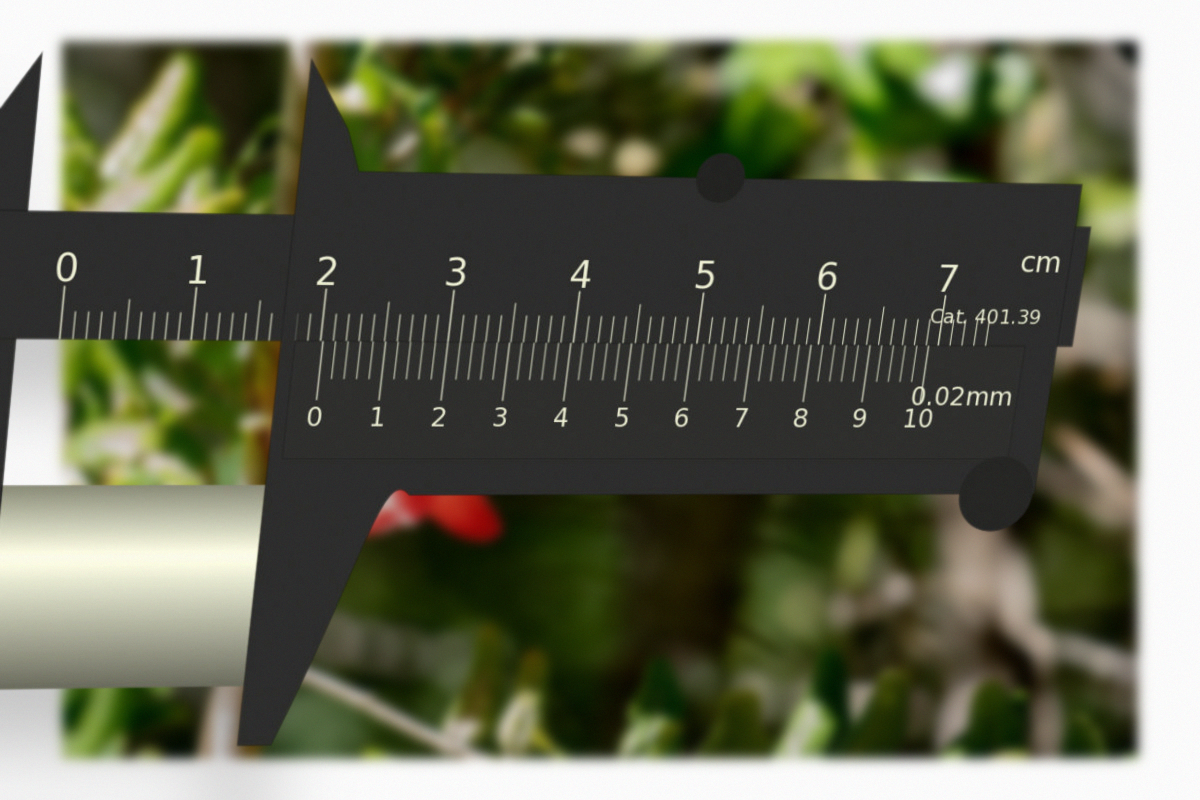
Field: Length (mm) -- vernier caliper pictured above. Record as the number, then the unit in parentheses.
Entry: 20.2 (mm)
